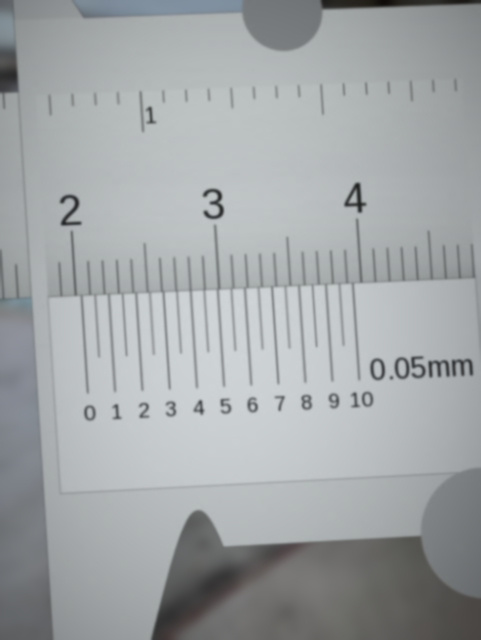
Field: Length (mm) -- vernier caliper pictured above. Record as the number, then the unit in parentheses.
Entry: 20.4 (mm)
